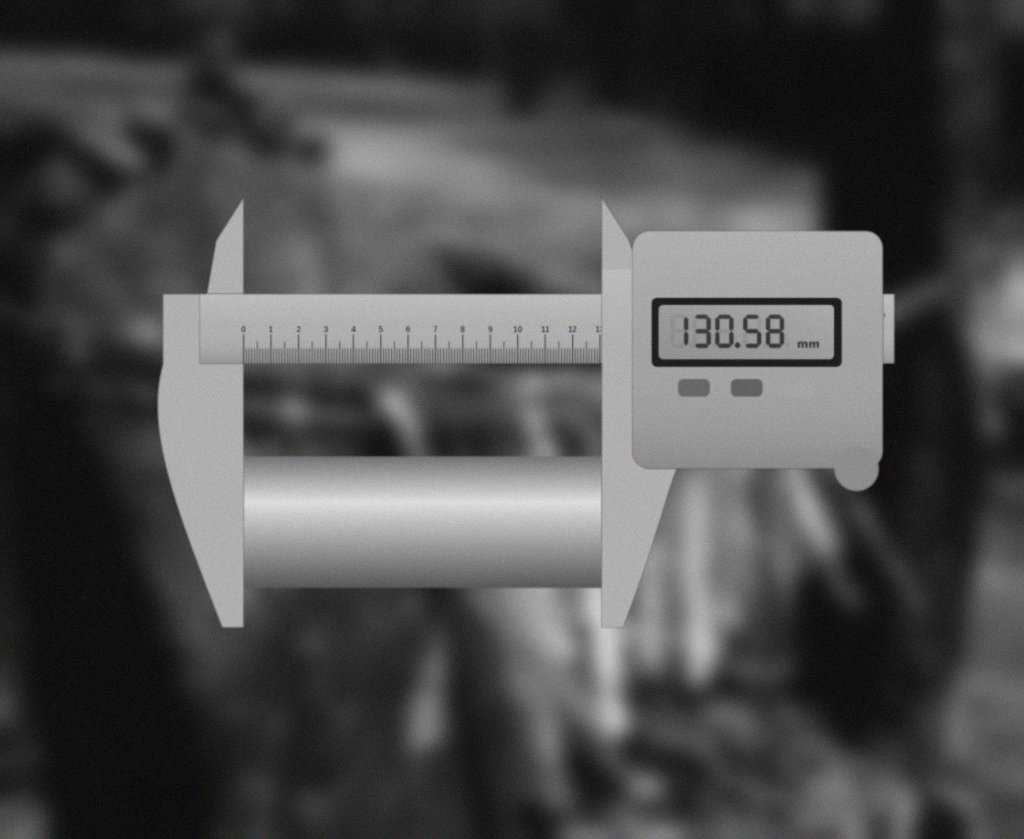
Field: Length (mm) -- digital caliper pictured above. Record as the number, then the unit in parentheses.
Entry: 130.58 (mm)
